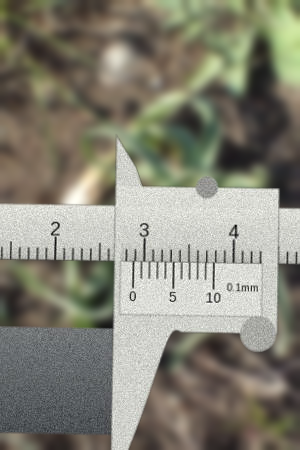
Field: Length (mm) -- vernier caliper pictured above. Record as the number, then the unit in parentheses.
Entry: 28.8 (mm)
